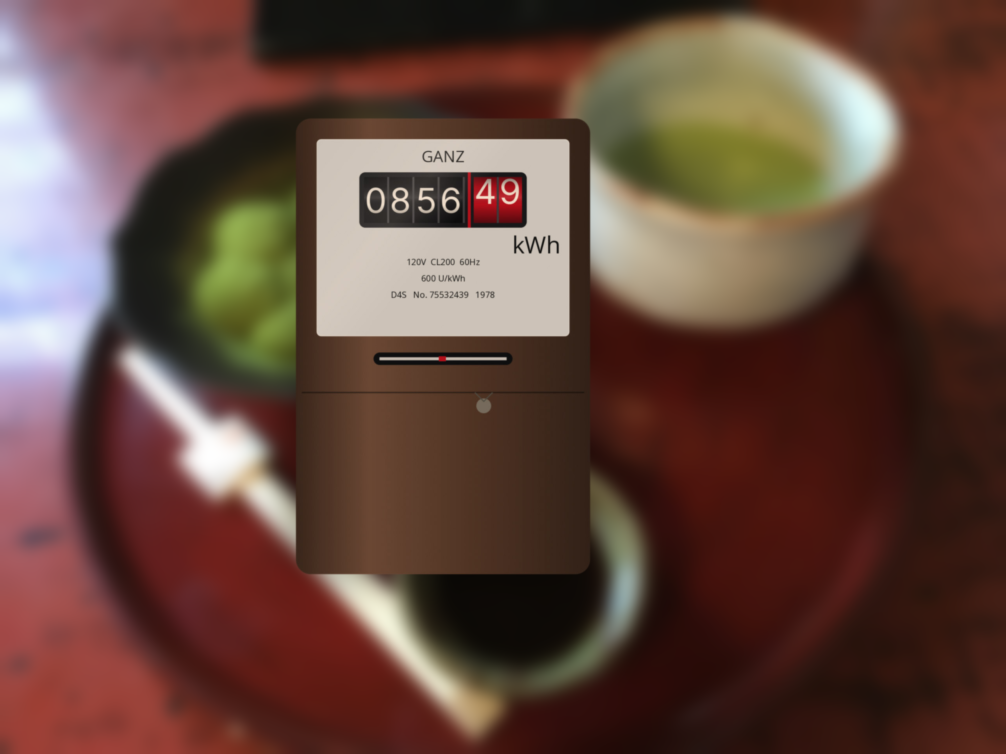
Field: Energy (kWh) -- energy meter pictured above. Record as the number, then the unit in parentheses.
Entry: 856.49 (kWh)
